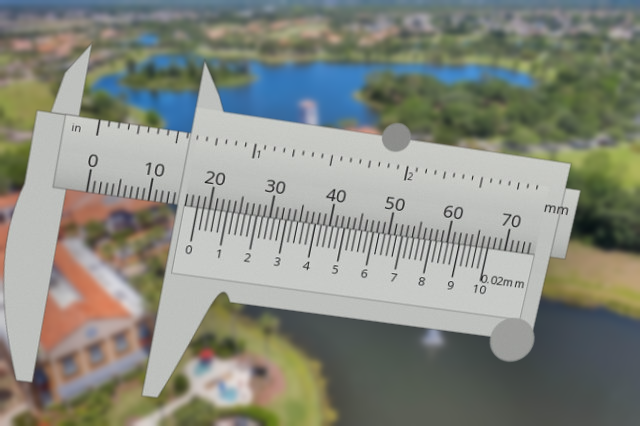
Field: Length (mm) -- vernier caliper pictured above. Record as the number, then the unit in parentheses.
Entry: 18.0 (mm)
